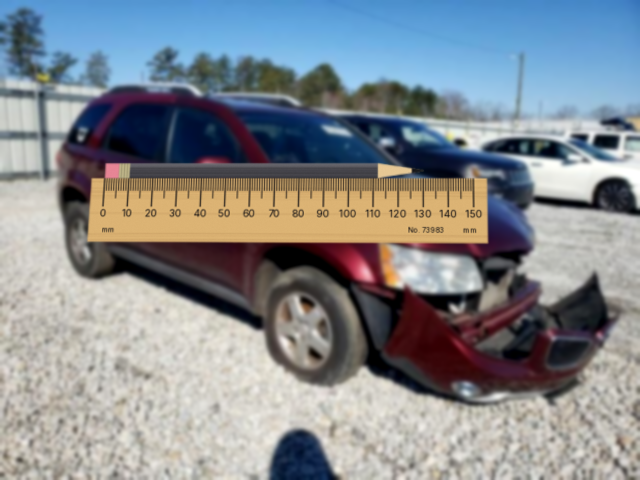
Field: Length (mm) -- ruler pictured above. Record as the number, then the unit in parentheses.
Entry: 130 (mm)
